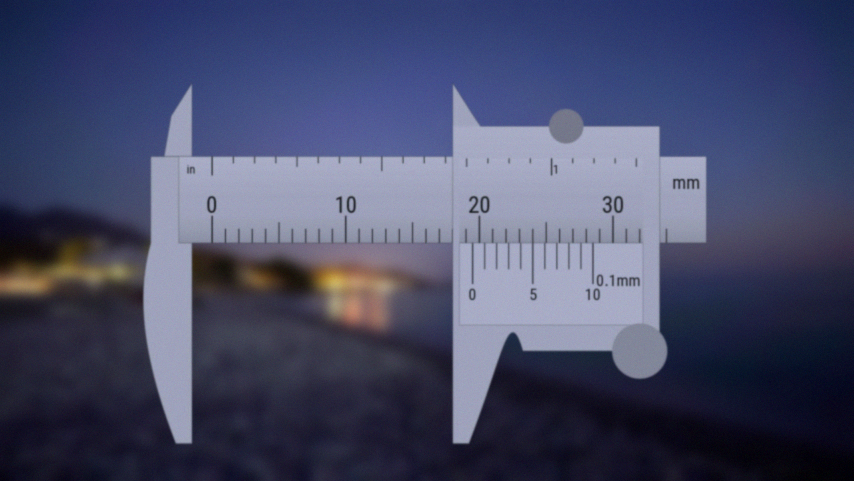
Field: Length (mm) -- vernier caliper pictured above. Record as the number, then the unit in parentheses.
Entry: 19.5 (mm)
